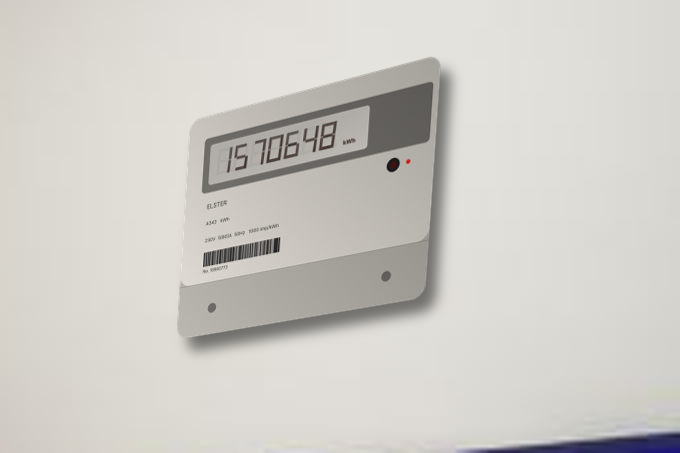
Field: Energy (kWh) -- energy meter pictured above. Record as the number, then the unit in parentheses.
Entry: 1570648 (kWh)
